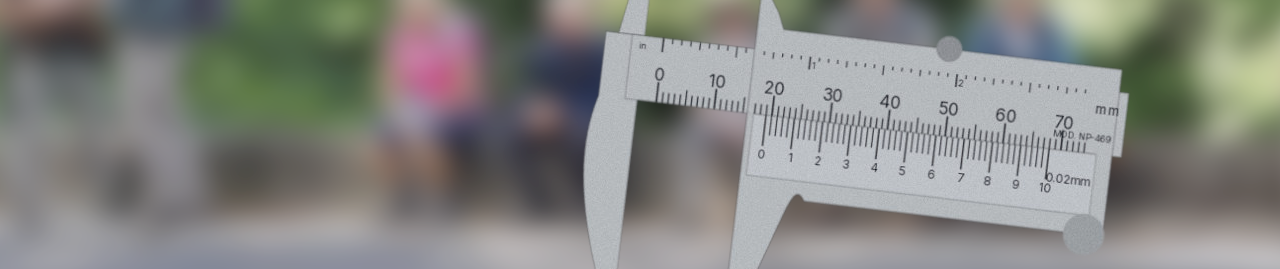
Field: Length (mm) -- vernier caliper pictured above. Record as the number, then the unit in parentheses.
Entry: 19.0 (mm)
